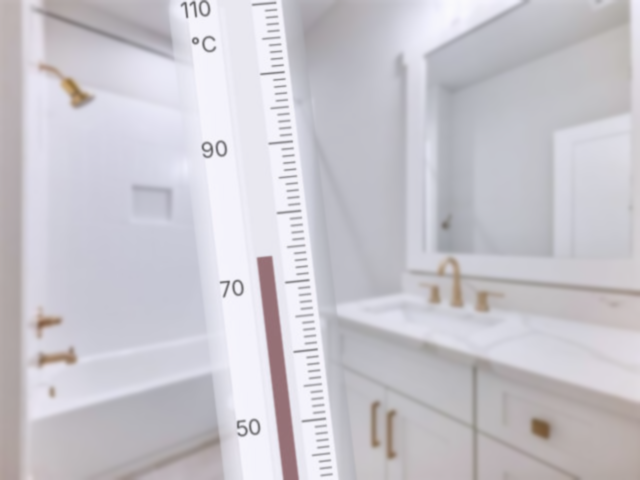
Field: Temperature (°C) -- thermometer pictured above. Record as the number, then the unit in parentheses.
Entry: 74 (°C)
